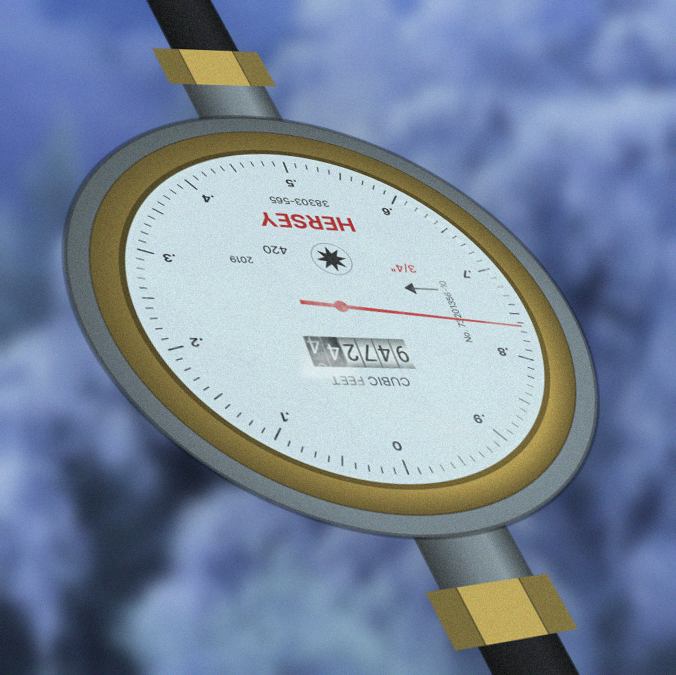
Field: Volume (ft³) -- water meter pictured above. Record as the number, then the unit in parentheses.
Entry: 947243.76 (ft³)
